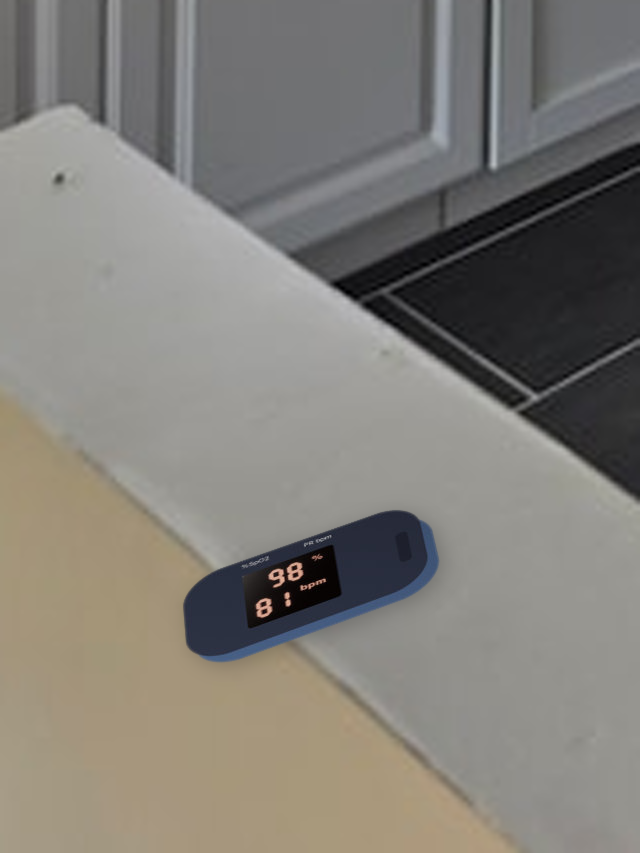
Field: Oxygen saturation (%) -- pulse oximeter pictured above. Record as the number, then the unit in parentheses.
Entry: 98 (%)
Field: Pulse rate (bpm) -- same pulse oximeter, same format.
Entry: 81 (bpm)
